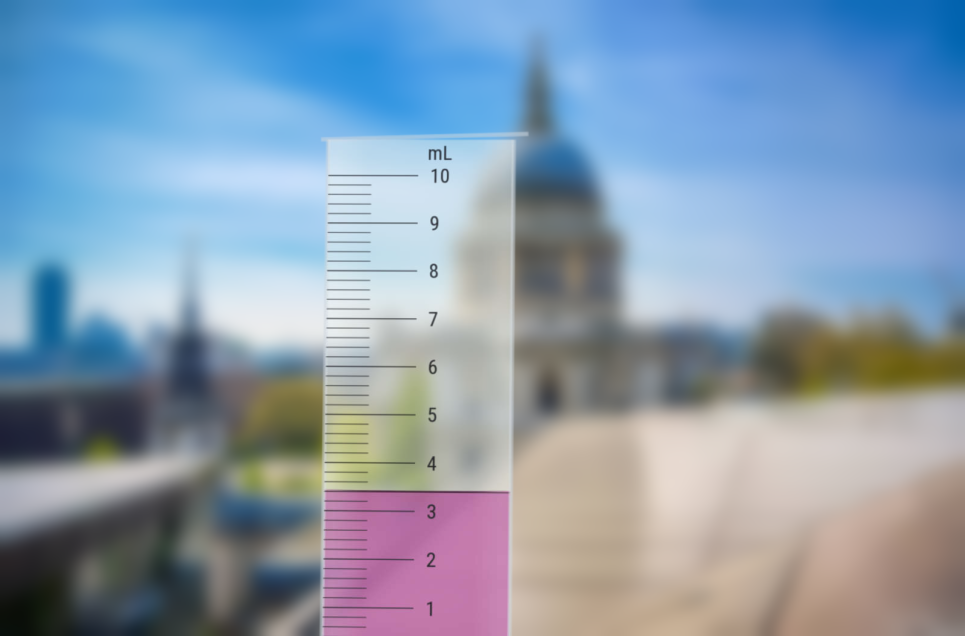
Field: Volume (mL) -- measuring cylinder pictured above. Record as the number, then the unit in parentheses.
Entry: 3.4 (mL)
